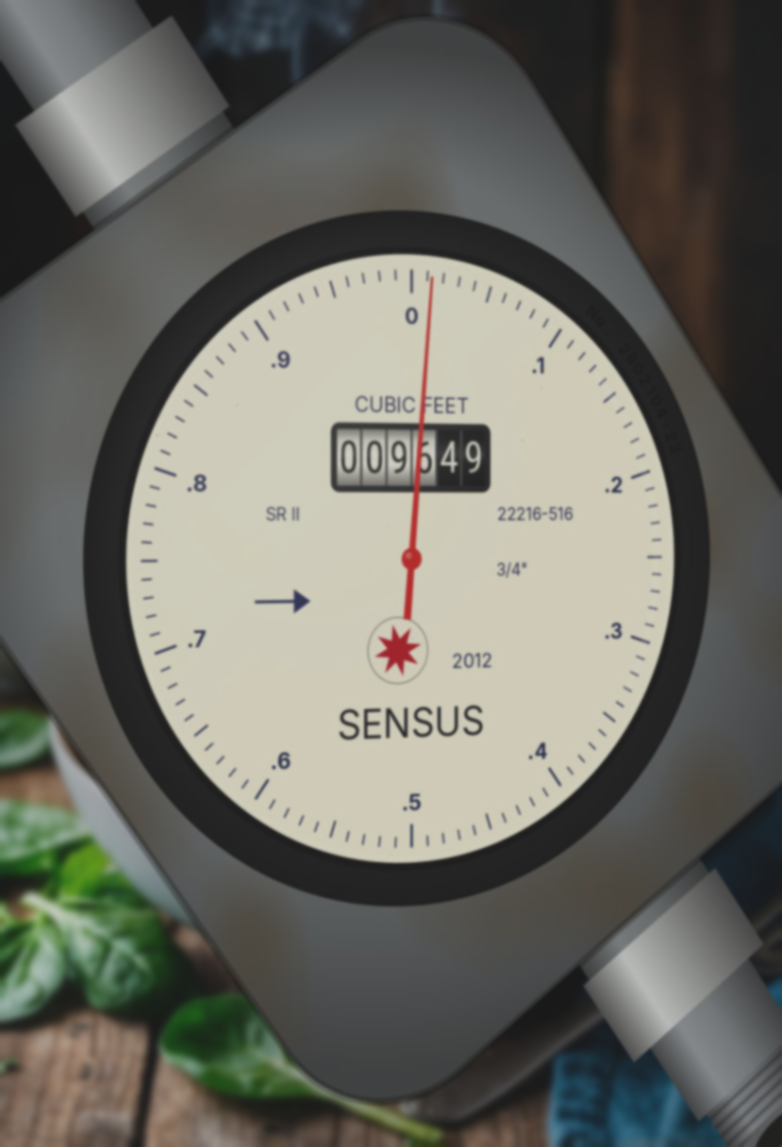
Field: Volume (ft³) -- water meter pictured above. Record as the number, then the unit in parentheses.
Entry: 9649.01 (ft³)
